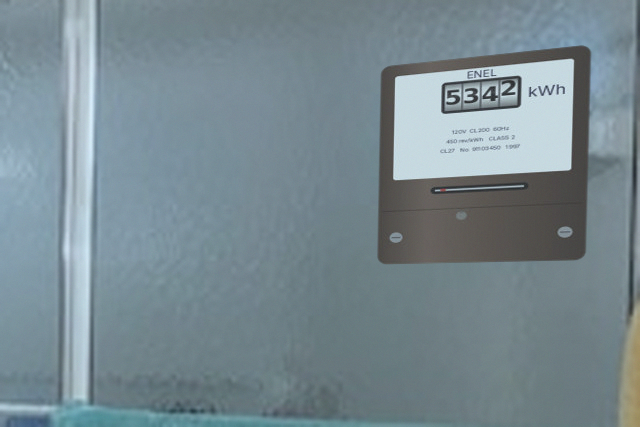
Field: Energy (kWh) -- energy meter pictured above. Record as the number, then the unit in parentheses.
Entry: 5342 (kWh)
